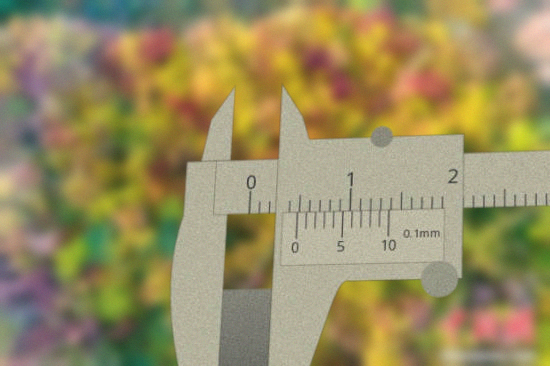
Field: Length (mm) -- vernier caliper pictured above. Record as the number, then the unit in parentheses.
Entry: 4.8 (mm)
